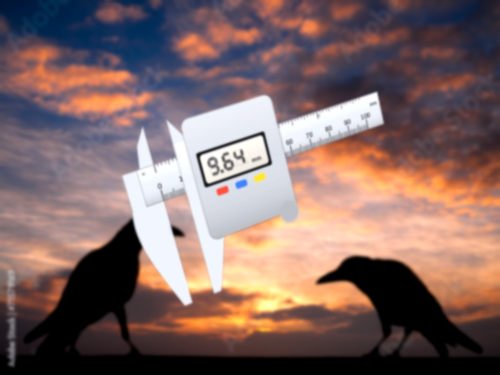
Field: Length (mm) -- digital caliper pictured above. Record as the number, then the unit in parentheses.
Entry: 9.64 (mm)
